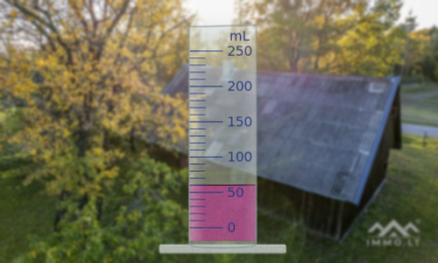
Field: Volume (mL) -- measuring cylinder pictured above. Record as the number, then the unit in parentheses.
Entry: 60 (mL)
